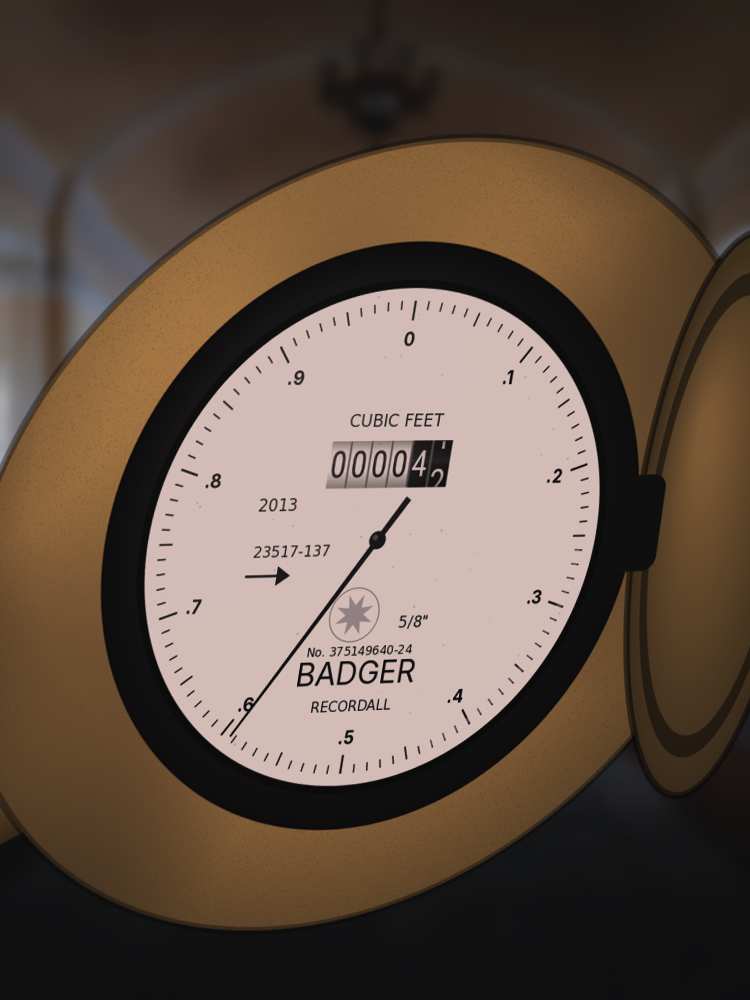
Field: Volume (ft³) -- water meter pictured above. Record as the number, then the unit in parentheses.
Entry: 41.59 (ft³)
